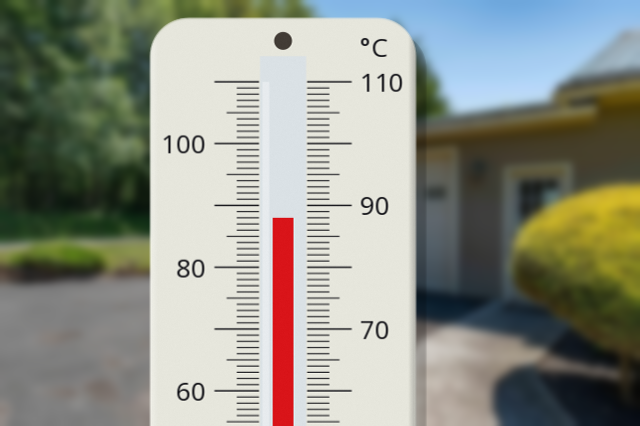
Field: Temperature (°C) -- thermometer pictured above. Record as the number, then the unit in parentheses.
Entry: 88 (°C)
